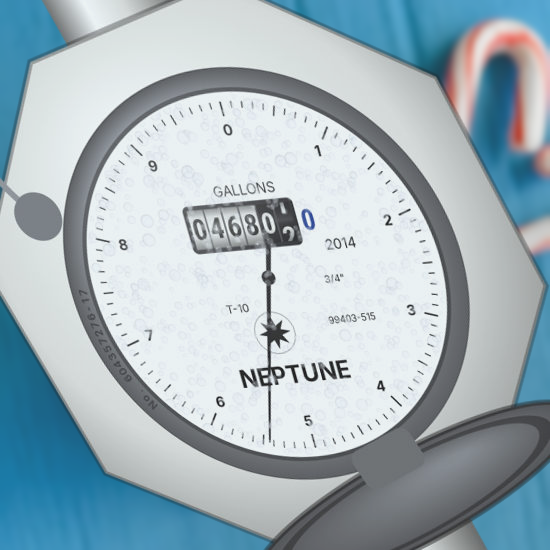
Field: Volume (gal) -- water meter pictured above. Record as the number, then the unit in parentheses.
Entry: 468015.4 (gal)
